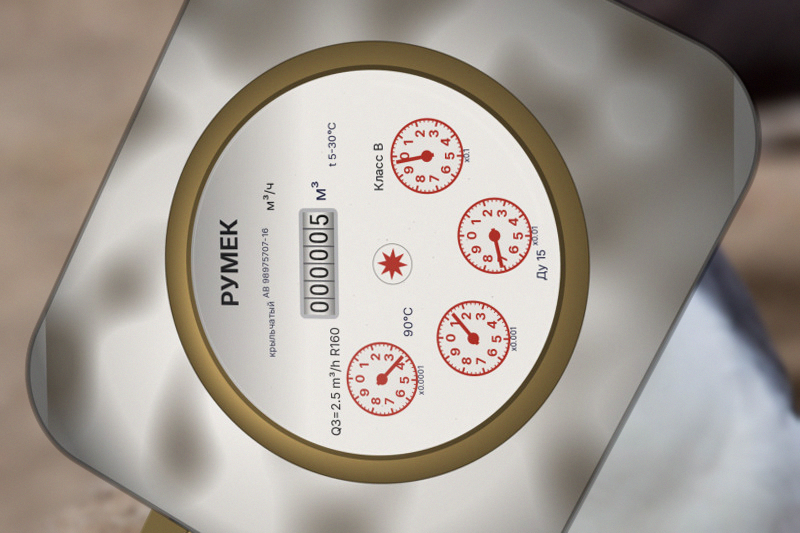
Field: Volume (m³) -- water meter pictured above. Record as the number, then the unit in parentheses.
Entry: 4.9713 (m³)
